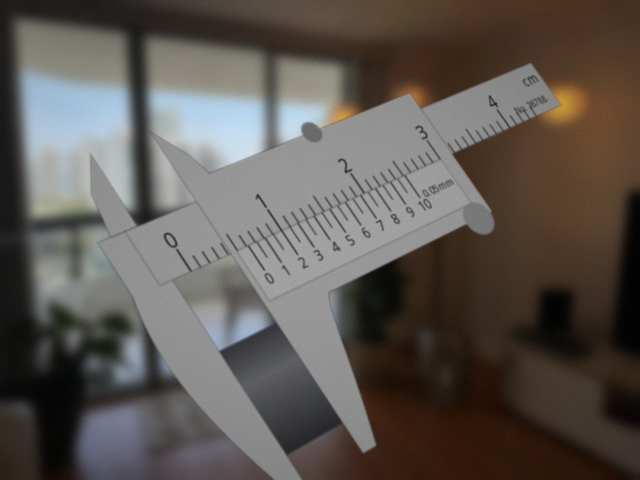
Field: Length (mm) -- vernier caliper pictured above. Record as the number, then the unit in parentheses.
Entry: 6.2 (mm)
